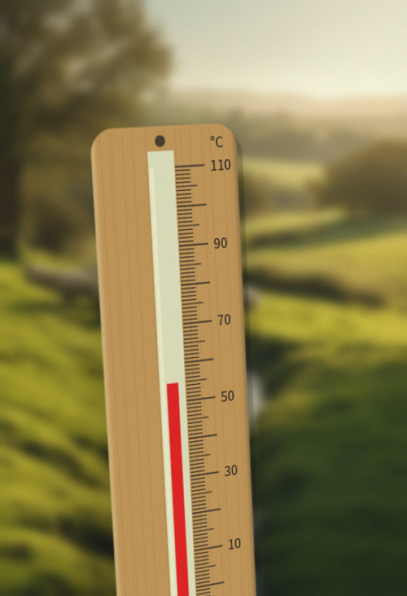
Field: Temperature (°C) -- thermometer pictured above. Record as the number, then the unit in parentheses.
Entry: 55 (°C)
